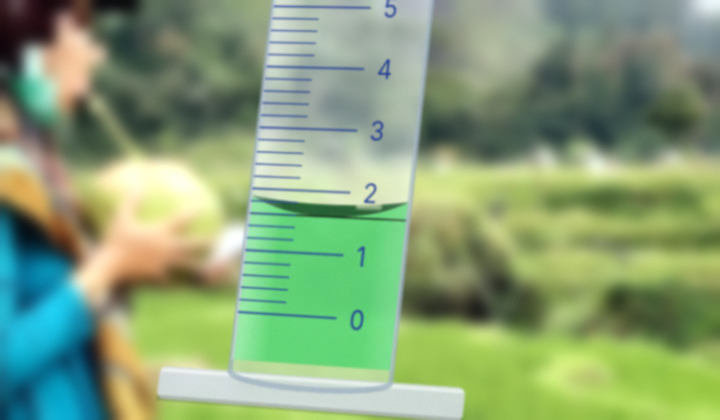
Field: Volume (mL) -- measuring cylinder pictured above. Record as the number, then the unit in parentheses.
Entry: 1.6 (mL)
